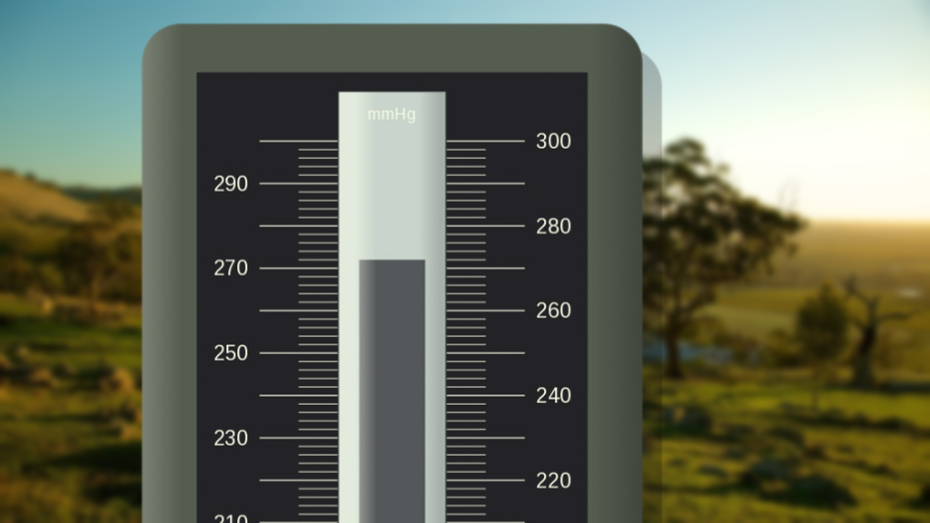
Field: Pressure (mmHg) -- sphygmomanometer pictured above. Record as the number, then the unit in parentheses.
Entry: 272 (mmHg)
